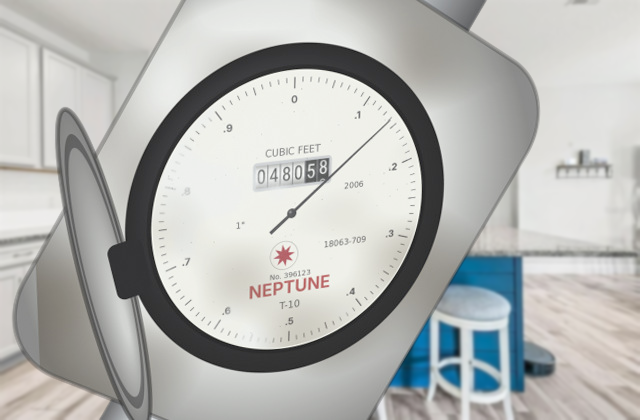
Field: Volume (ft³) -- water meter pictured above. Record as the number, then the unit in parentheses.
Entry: 48058.14 (ft³)
